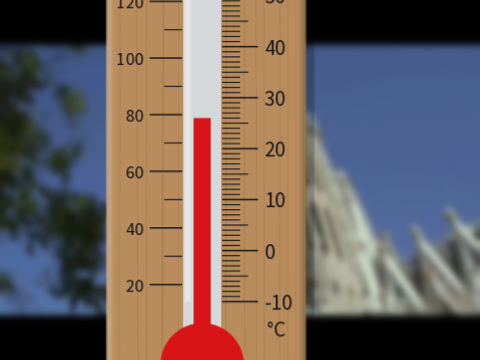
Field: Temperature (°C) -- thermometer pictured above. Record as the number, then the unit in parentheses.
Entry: 26 (°C)
